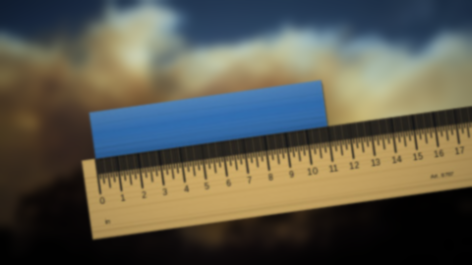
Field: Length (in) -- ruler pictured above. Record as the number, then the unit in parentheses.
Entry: 11 (in)
